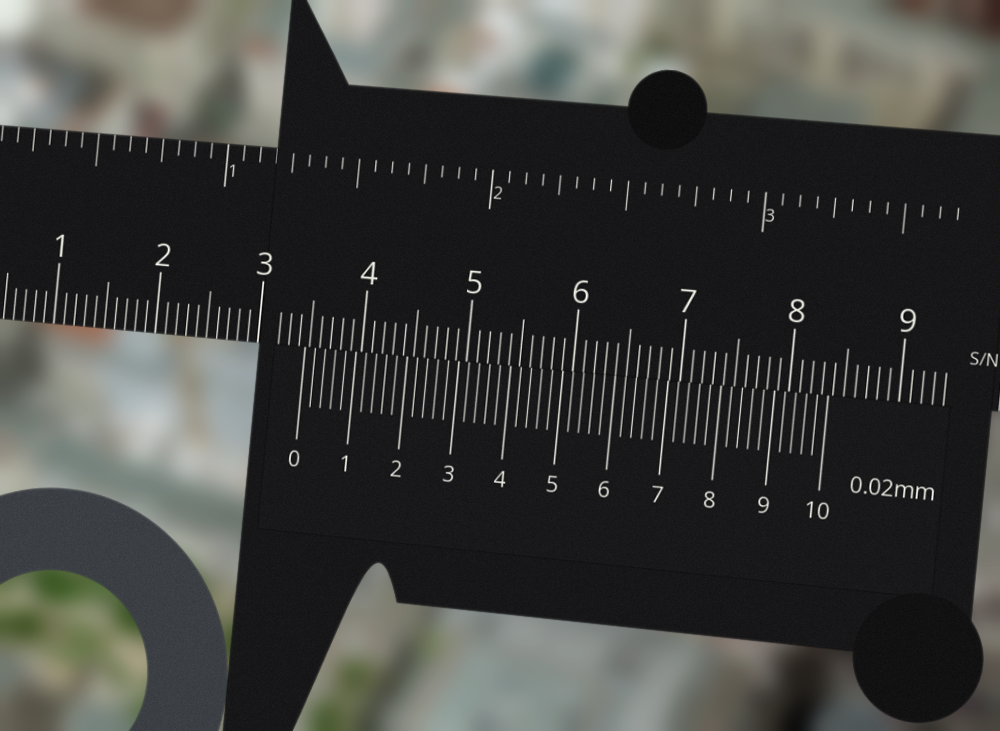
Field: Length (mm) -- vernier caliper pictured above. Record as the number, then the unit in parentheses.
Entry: 34.6 (mm)
